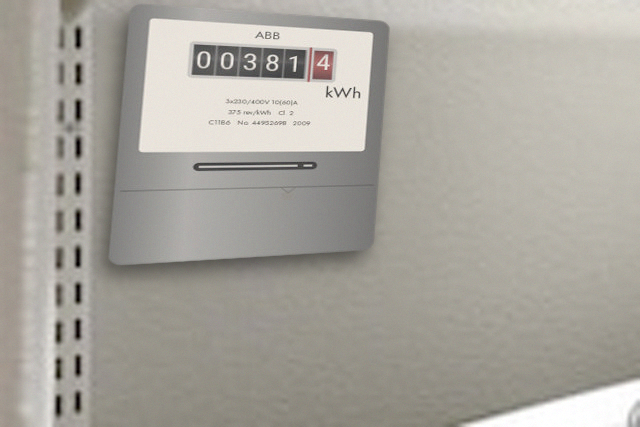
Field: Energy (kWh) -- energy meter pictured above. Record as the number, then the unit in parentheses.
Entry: 381.4 (kWh)
